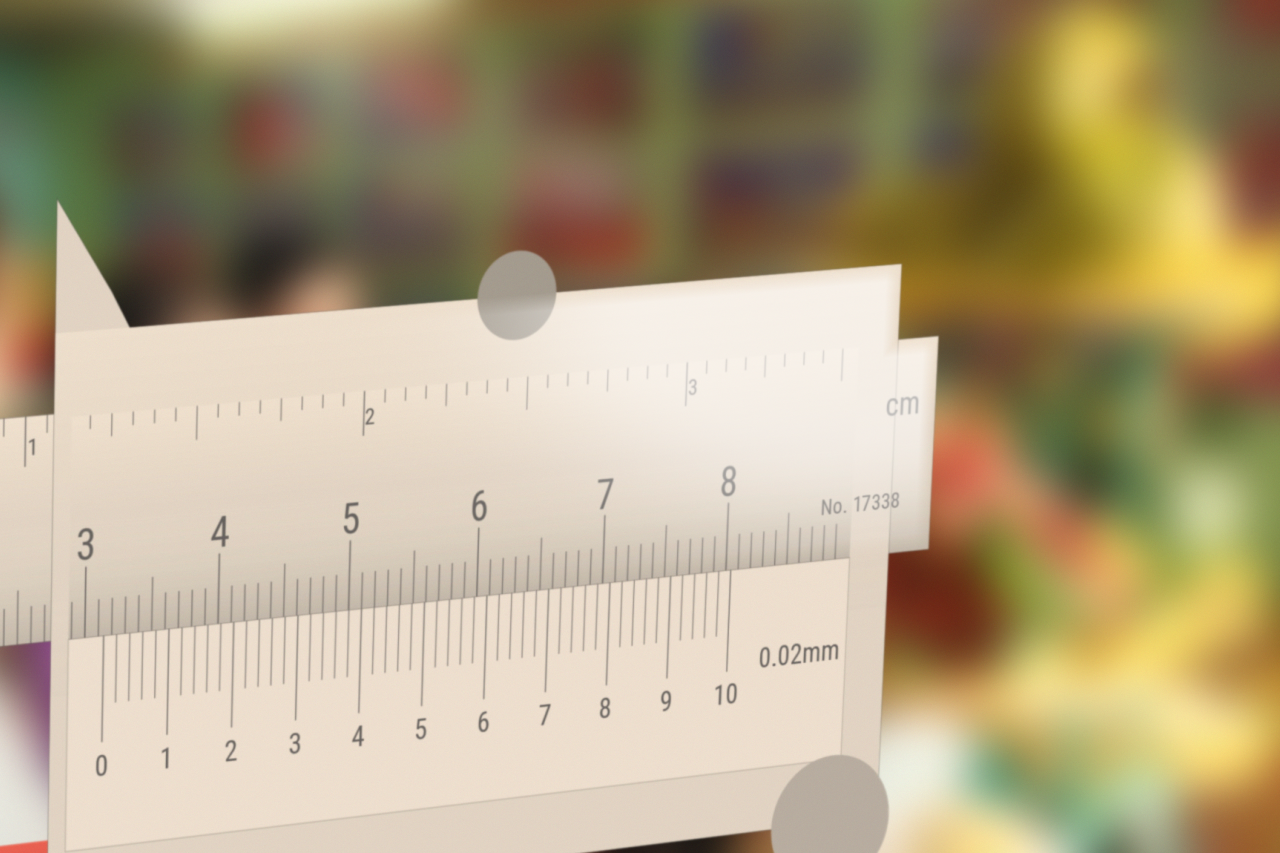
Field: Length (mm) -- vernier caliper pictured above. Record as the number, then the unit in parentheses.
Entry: 31.4 (mm)
